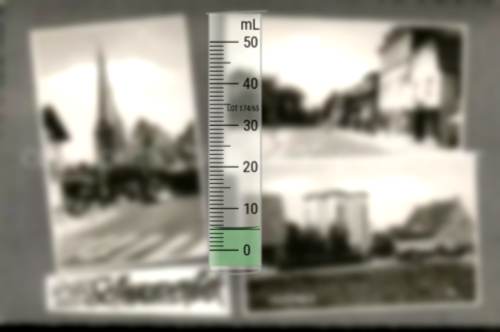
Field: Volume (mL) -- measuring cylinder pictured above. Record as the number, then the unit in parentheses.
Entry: 5 (mL)
